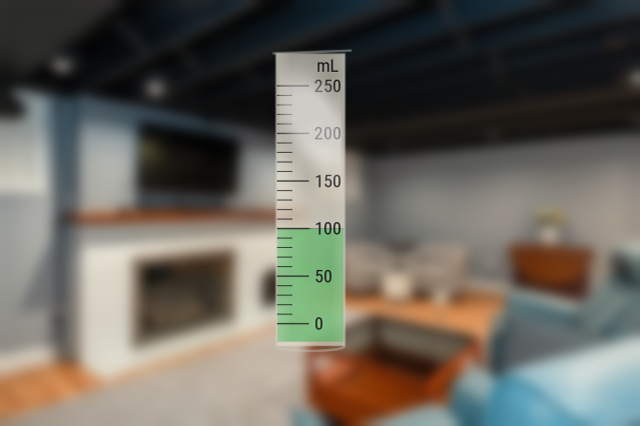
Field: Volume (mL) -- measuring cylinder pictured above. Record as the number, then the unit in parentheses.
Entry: 100 (mL)
